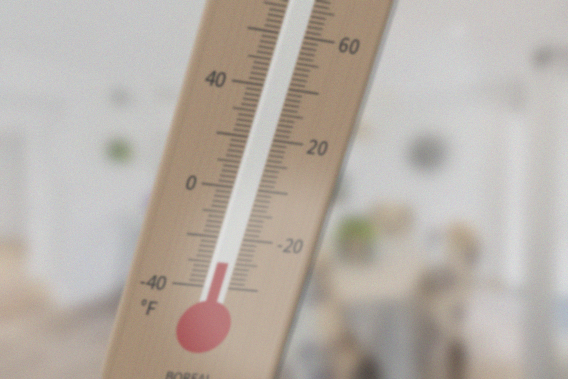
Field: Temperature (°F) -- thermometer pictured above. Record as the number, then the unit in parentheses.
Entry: -30 (°F)
